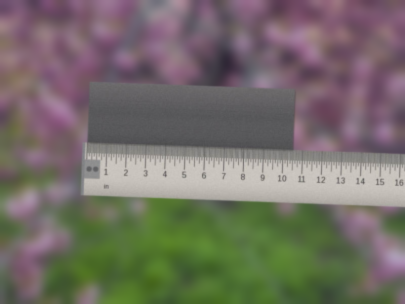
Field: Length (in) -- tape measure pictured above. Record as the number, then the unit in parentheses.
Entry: 10.5 (in)
